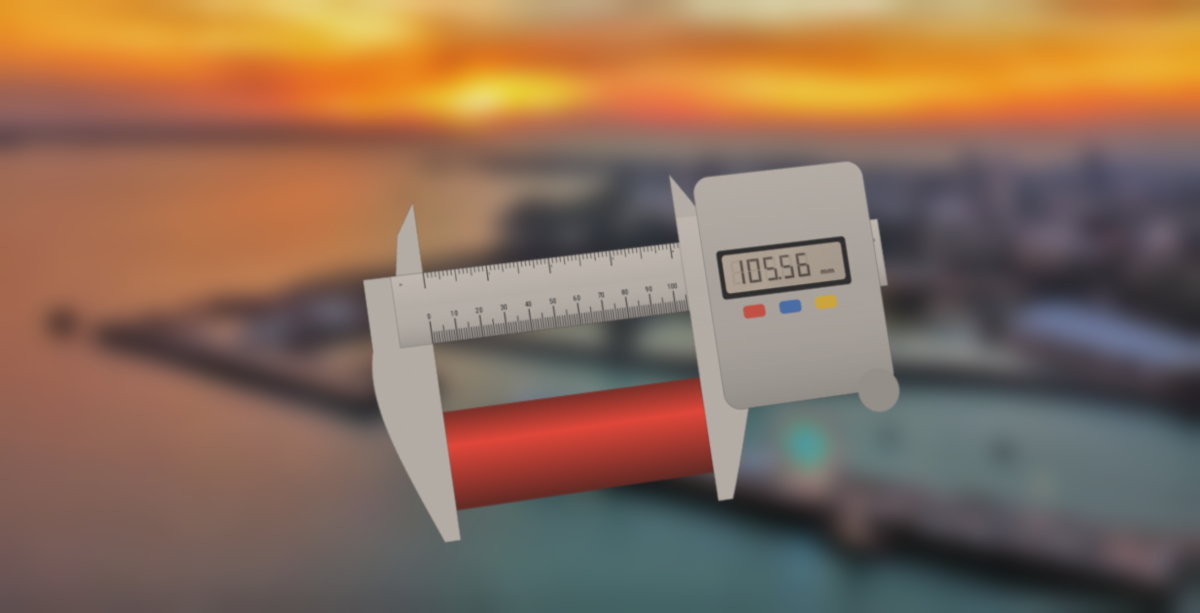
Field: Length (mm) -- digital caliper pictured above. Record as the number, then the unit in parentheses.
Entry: 105.56 (mm)
